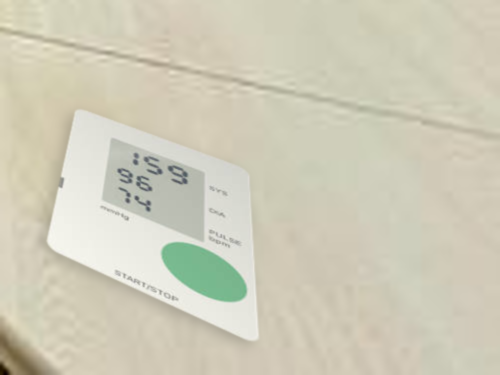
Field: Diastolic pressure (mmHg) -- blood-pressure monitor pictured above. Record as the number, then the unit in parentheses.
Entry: 96 (mmHg)
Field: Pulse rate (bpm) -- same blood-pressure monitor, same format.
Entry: 74 (bpm)
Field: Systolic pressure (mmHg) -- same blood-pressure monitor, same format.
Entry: 159 (mmHg)
